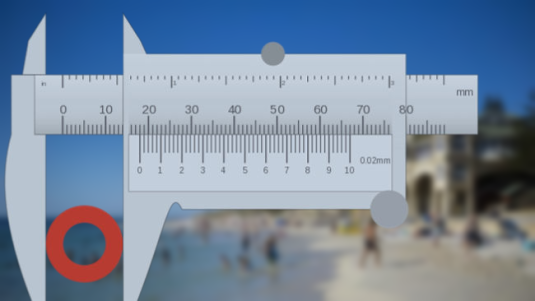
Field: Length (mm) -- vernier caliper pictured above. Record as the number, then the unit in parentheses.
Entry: 18.0 (mm)
